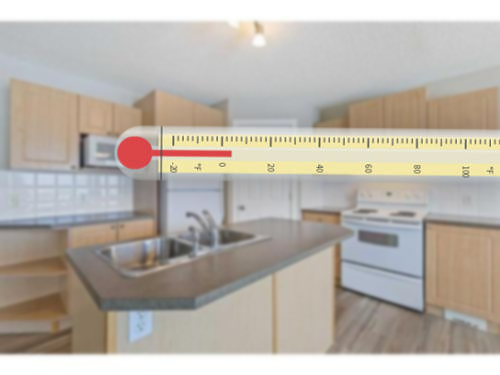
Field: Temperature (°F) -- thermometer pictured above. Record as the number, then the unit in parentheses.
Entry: 4 (°F)
